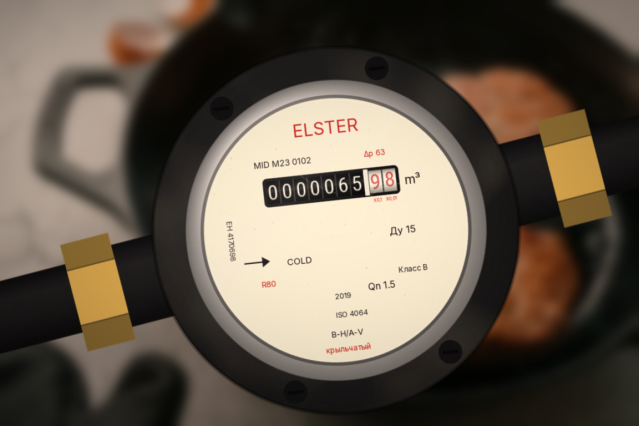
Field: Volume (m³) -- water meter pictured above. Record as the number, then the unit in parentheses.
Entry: 65.98 (m³)
